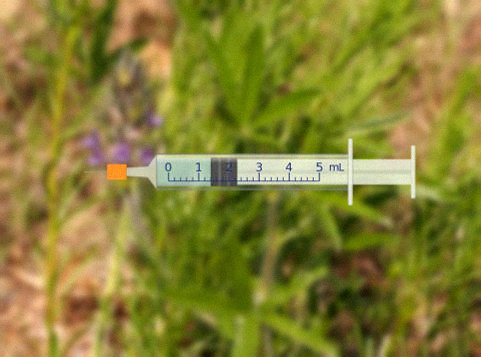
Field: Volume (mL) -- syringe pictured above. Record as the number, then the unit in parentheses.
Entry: 1.4 (mL)
